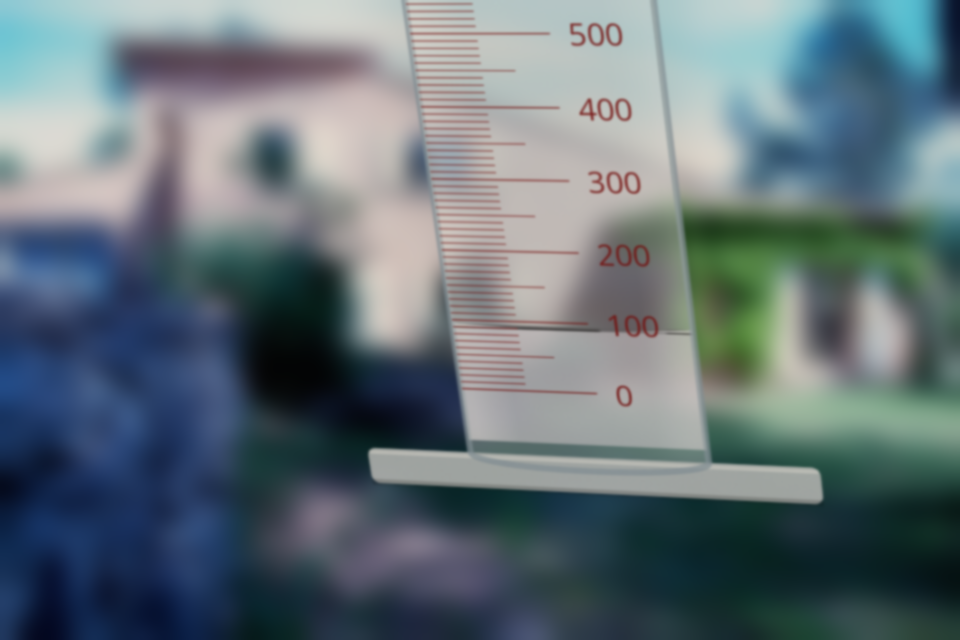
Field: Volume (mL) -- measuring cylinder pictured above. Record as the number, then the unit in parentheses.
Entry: 90 (mL)
